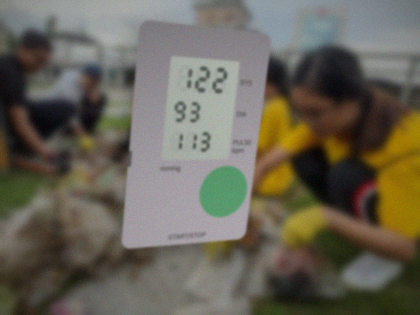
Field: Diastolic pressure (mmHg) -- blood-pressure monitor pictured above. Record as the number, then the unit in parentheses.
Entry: 93 (mmHg)
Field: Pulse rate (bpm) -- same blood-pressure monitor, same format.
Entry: 113 (bpm)
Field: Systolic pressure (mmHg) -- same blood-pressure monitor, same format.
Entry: 122 (mmHg)
